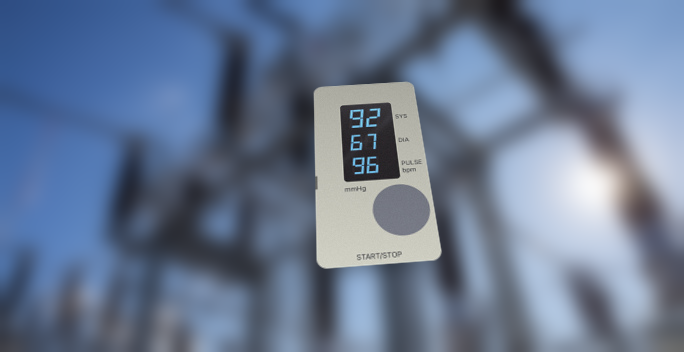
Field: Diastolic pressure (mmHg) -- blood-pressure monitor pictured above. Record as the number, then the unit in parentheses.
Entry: 67 (mmHg)
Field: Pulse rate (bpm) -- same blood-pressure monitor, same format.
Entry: 96 (bpm)
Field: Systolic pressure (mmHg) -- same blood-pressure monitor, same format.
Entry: 92 (mmHg)
